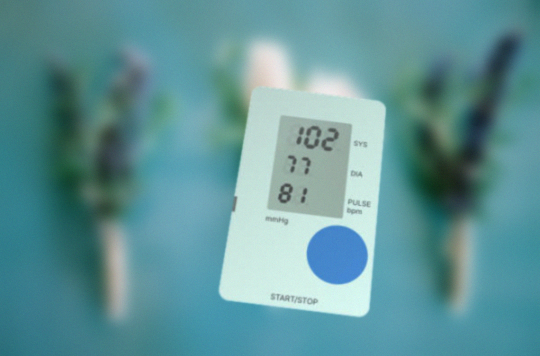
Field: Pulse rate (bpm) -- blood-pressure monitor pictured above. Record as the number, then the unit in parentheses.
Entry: 81 (bpm)
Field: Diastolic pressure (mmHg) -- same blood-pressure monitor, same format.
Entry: 77 (mmHg)
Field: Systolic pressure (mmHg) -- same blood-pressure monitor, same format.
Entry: 102 (mmHg)
